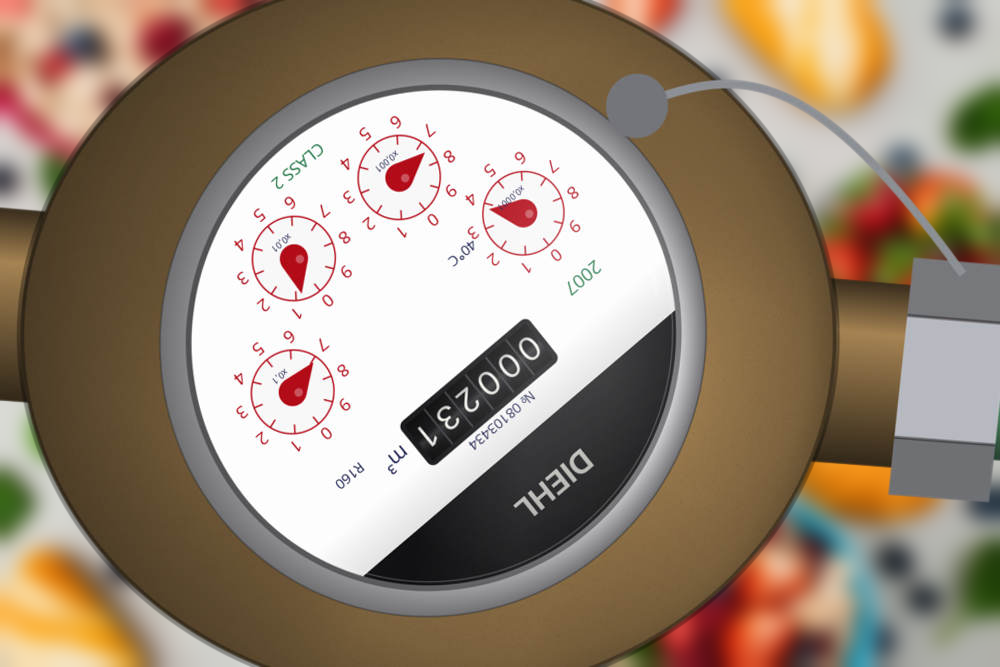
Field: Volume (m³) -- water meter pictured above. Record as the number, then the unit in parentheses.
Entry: 231.7073 (m³)
